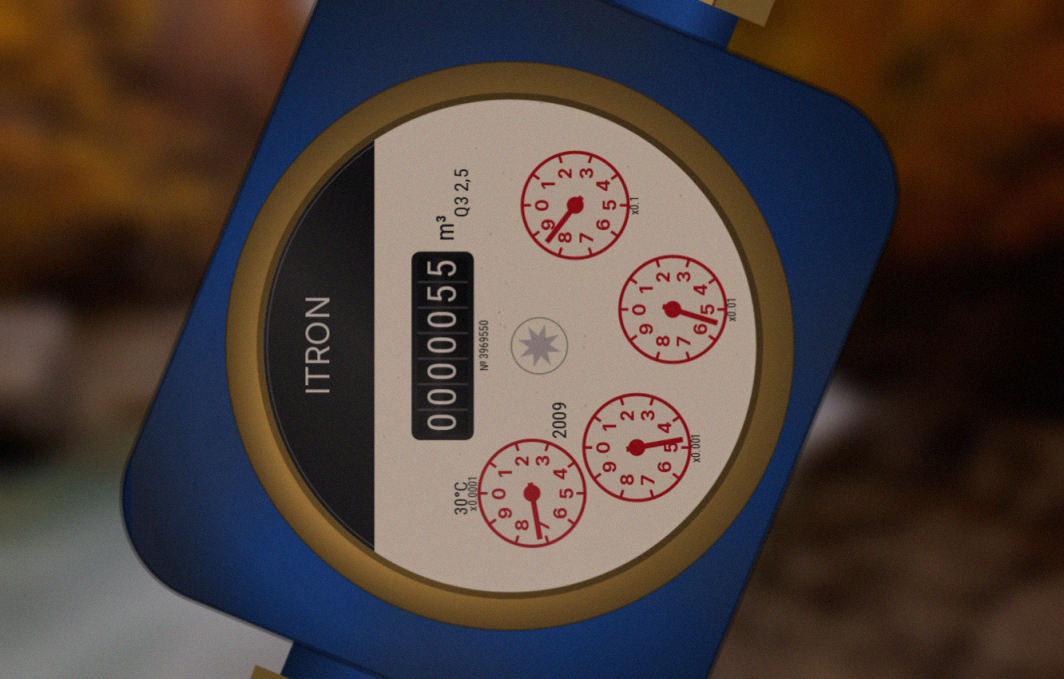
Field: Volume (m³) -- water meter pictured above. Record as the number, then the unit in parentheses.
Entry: 55.8547 (m³)
